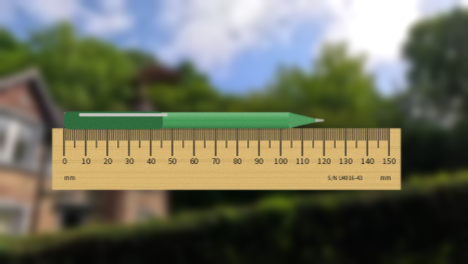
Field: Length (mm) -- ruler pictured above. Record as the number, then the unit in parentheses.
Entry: 120 (mm)
